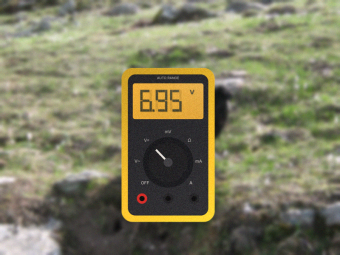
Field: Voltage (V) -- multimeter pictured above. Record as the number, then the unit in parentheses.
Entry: 6.95 (V)
